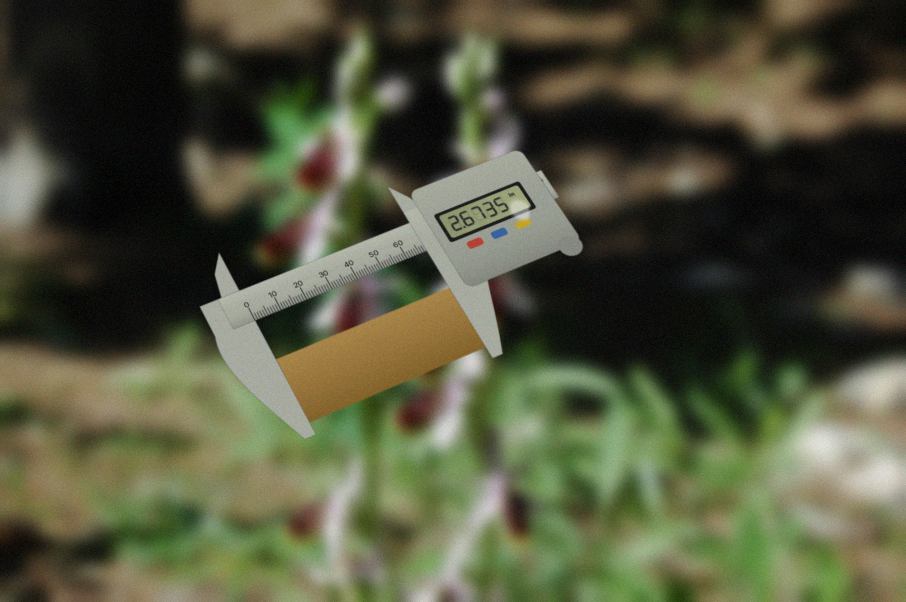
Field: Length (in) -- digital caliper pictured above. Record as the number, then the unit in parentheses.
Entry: 2.6735 (in)
